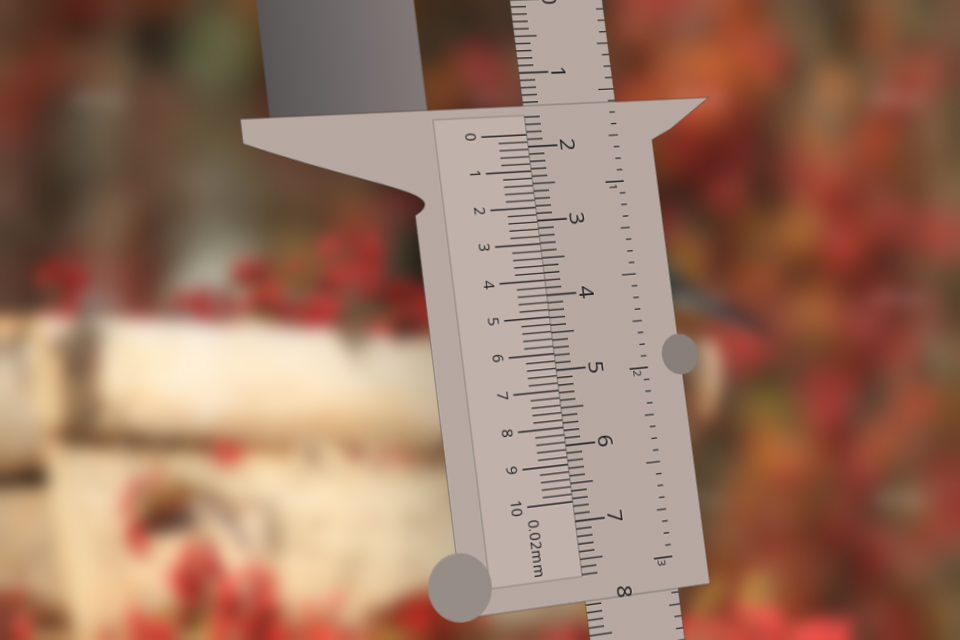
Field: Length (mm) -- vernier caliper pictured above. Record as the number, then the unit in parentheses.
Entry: 18.4 (mm)
